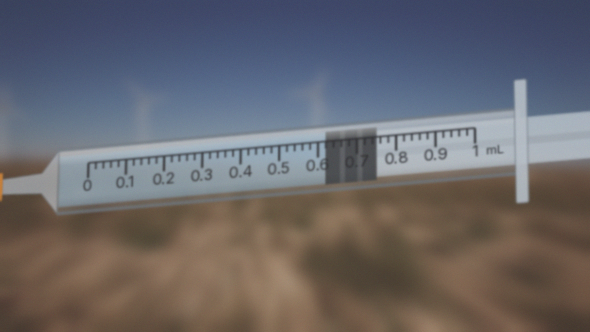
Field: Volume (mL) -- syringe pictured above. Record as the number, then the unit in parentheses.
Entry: 0.62 (mL)
